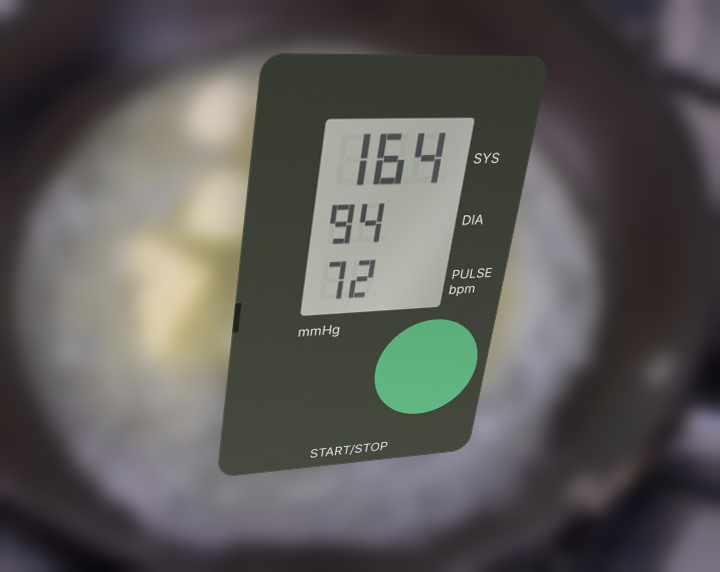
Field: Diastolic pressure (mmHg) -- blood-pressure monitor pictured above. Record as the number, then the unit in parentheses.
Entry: 94 (mmHg)
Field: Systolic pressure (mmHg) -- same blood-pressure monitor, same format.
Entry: 164 (mmHg)
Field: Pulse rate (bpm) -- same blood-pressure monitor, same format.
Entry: 72 (bpm)
